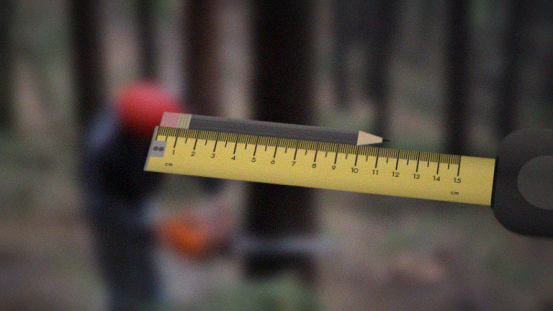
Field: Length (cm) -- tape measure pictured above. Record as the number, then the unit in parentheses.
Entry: 11.5 (cm)
